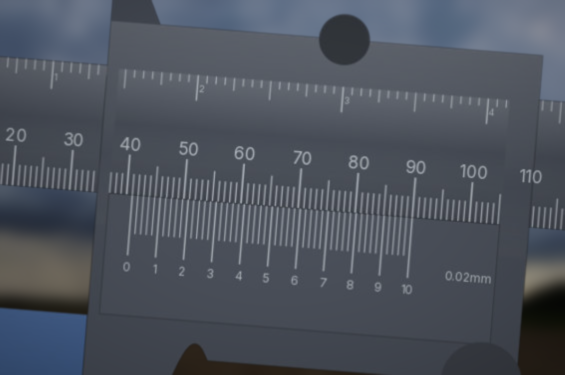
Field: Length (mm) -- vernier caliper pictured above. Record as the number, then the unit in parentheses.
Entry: 41.0 (mm)
